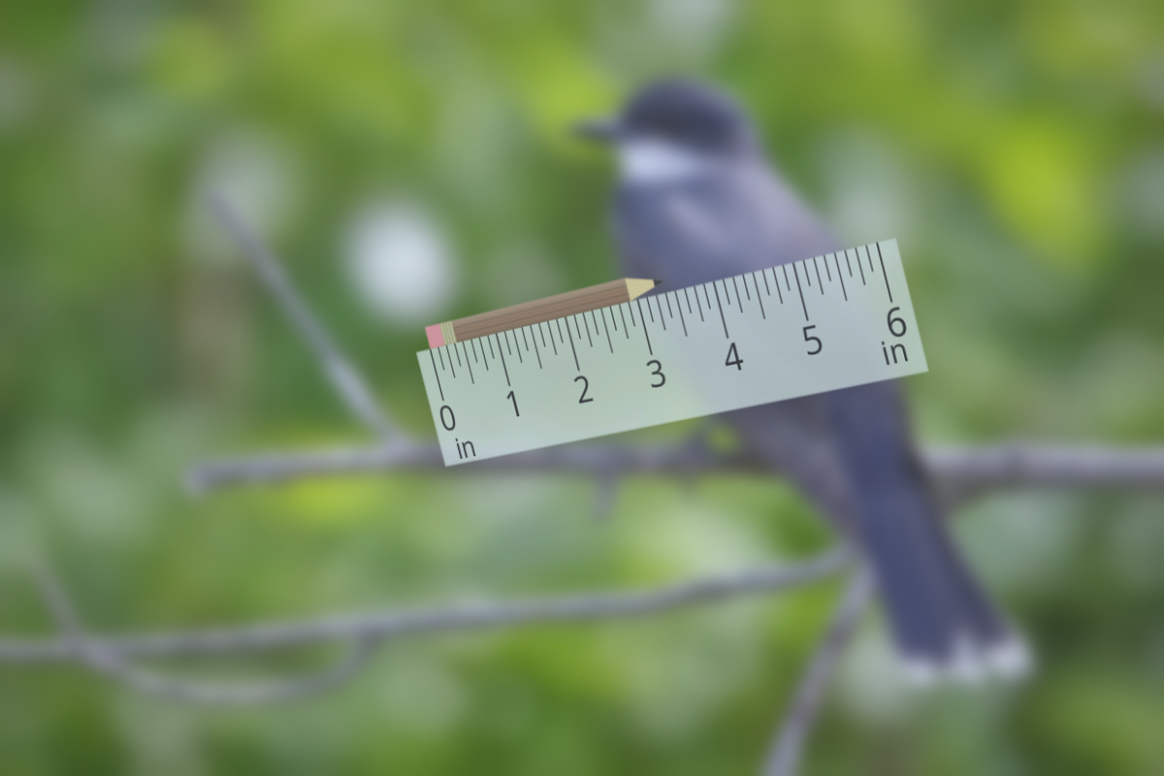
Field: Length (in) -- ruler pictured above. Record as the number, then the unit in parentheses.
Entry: 3.375 (in)
